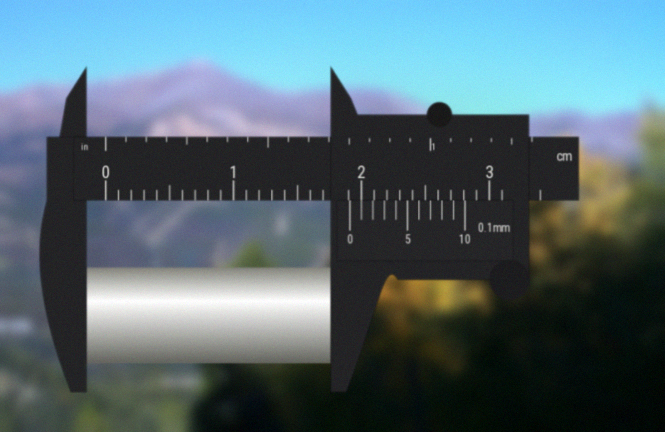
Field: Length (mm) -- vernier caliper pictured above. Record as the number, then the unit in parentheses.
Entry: 19.1 (mm)
